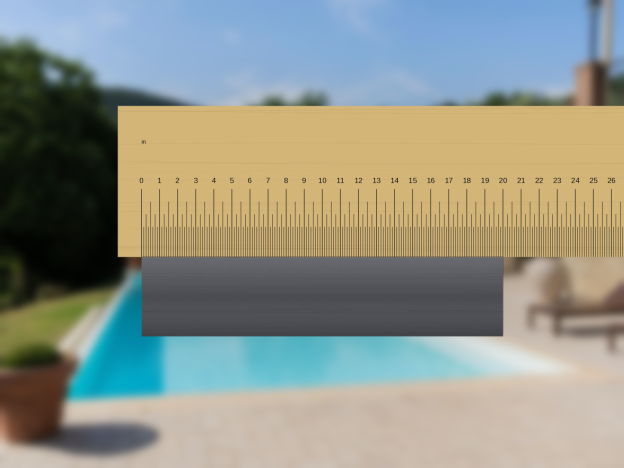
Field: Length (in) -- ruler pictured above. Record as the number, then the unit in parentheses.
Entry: 20 (in)
